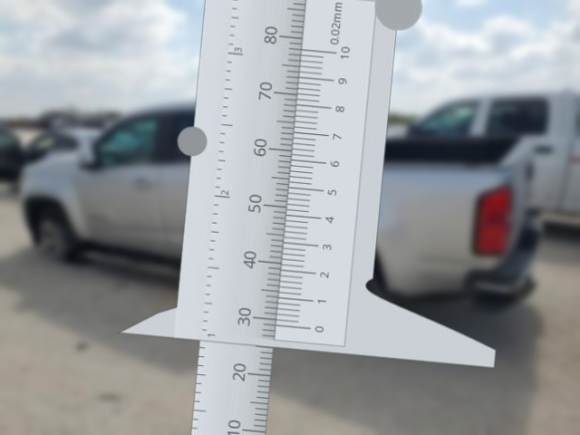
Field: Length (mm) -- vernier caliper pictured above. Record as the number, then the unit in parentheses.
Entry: 29.0 (mm)
